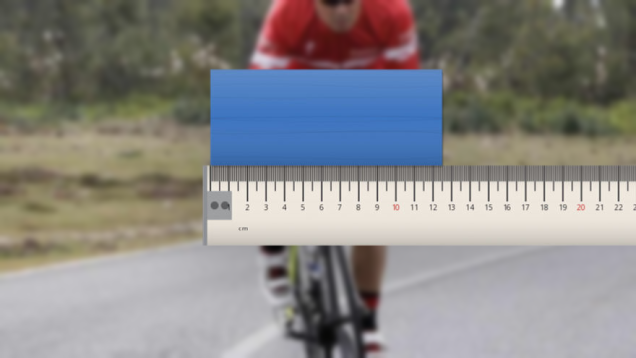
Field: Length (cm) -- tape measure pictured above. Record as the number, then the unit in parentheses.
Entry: 12.5 (cm)
